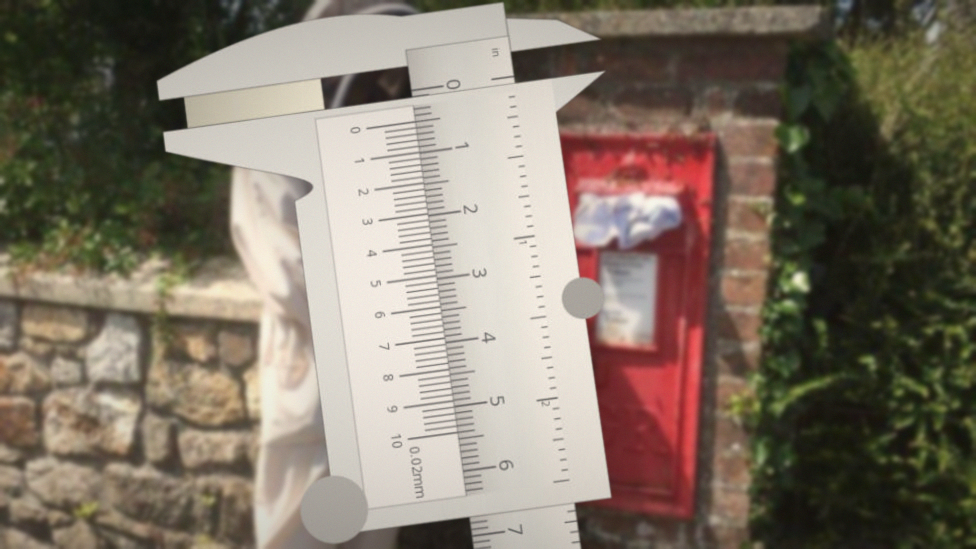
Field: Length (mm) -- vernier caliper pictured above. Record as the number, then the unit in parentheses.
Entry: 5.0 (mm)
